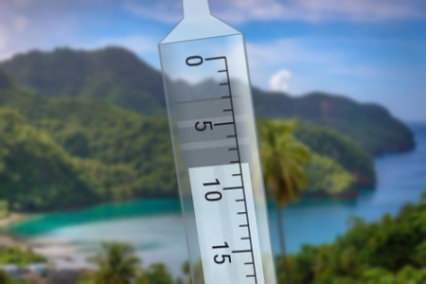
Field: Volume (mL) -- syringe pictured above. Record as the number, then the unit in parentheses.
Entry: 3 (mL)
